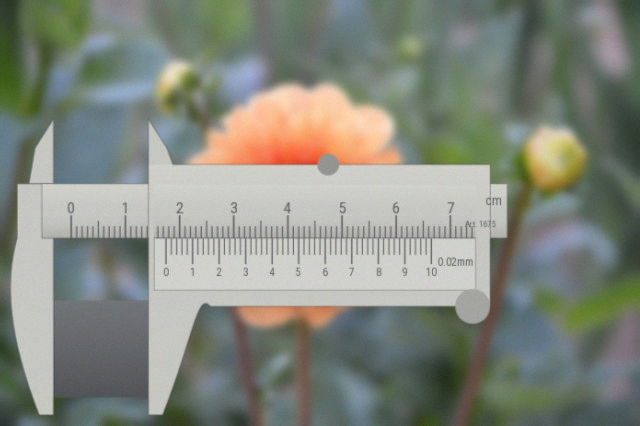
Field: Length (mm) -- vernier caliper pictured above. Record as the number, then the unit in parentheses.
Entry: 17.5 (mm)
